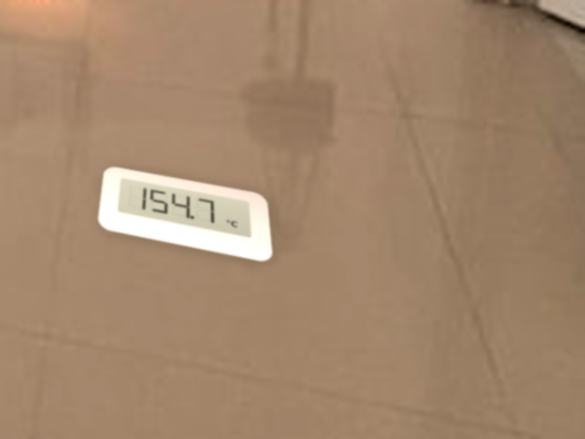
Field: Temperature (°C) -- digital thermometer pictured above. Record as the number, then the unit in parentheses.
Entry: 154.7 (°C)
